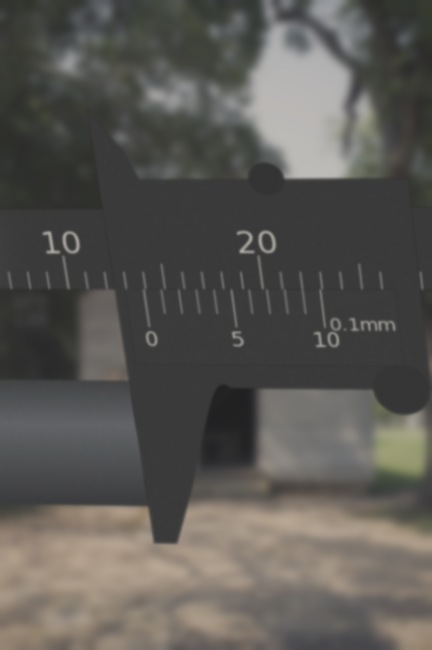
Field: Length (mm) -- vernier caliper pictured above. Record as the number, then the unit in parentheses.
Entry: 13.9 (mm)
